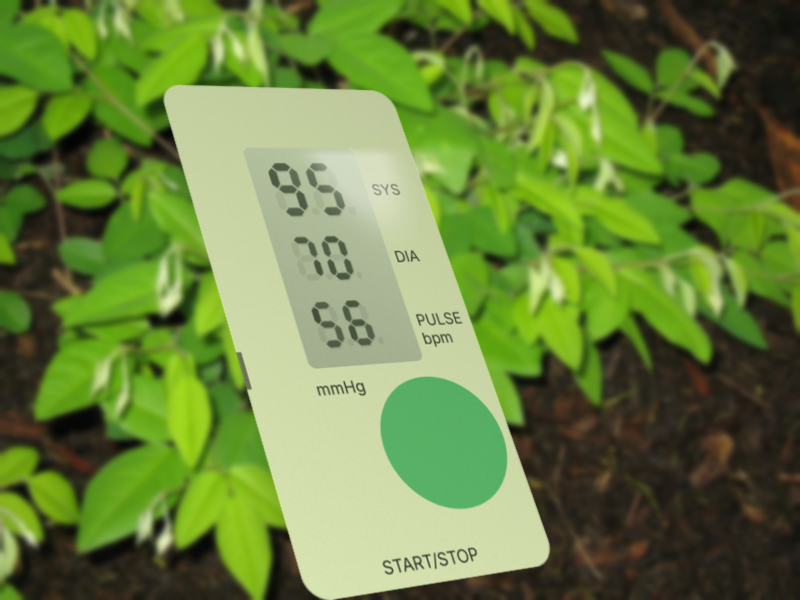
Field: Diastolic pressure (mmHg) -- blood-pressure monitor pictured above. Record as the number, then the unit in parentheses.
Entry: 70 (mmHg)
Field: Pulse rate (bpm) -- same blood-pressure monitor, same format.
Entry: 56 (bpm)
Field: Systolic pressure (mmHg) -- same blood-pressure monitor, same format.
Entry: 95 (mmHg)
